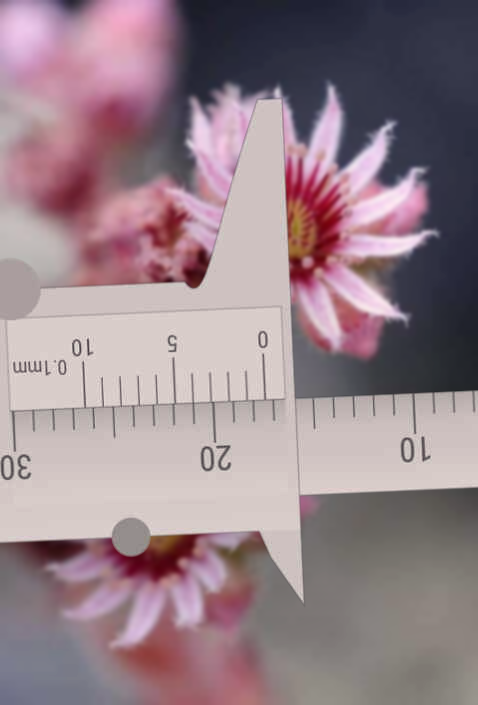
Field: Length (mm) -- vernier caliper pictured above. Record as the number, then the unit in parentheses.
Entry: 17.4 (mm)
